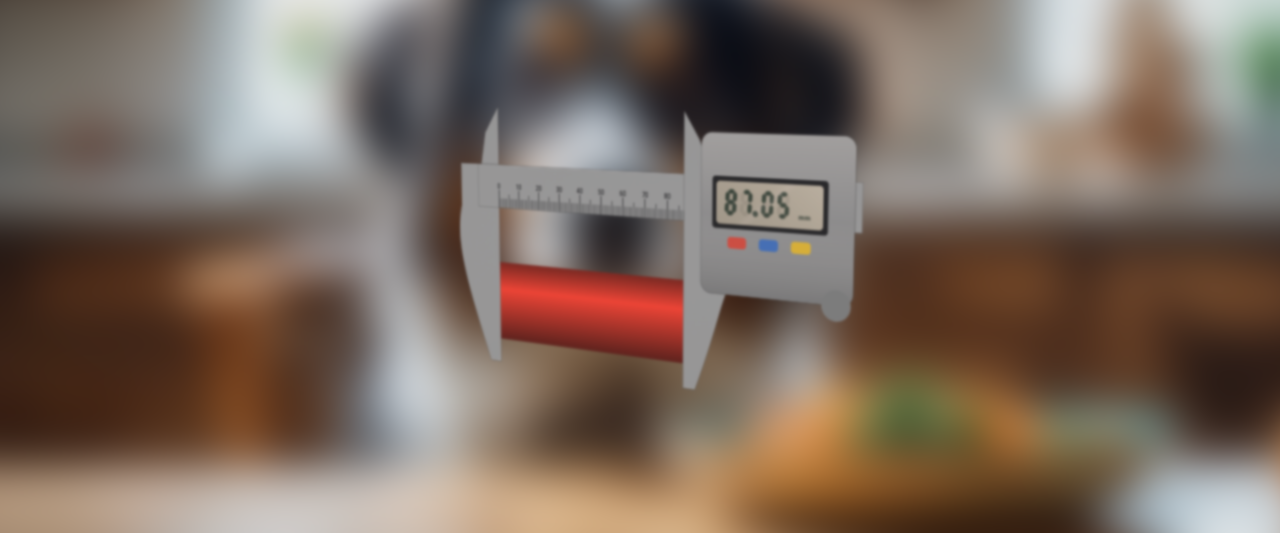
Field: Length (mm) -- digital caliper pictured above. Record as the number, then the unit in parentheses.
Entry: 87.05 (mm)
